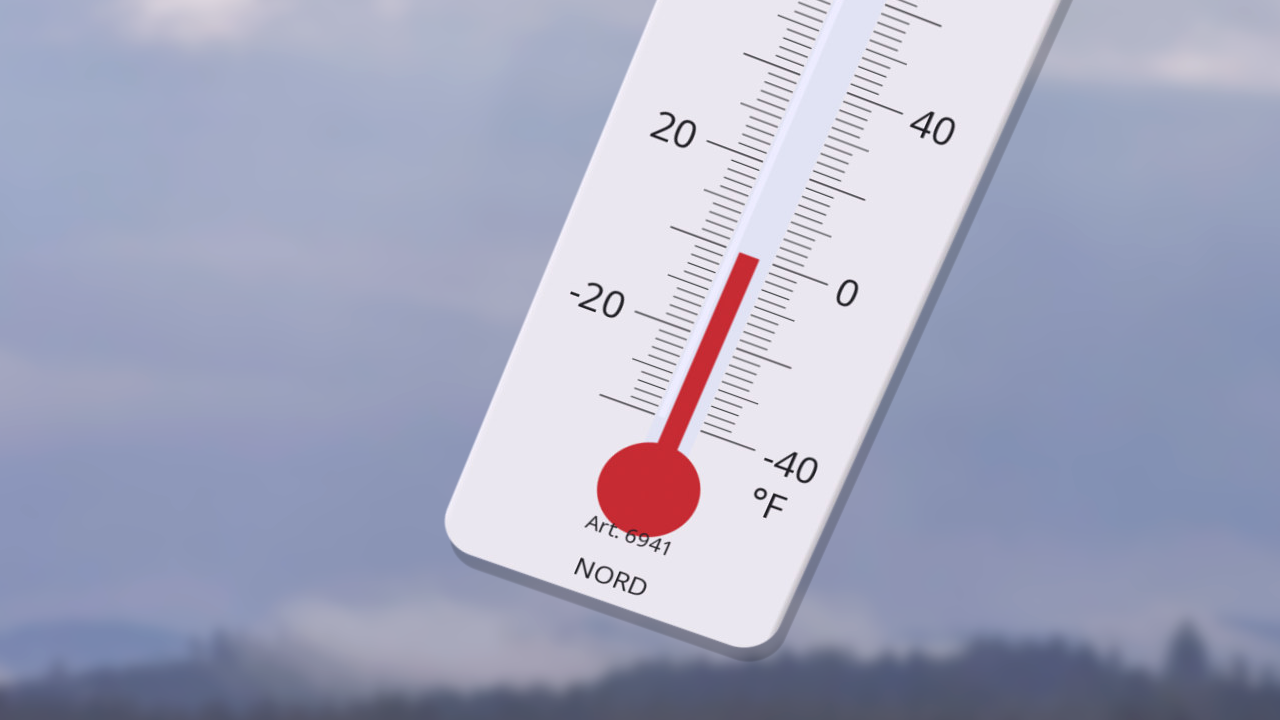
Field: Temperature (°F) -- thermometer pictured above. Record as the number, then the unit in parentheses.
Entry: 0 (°F)
